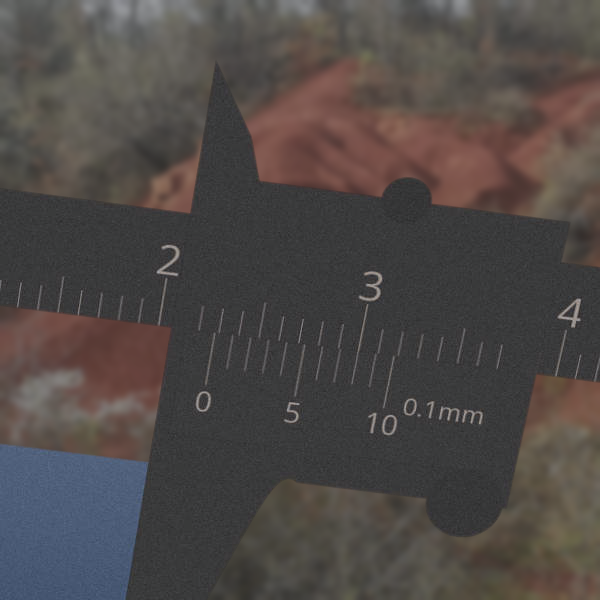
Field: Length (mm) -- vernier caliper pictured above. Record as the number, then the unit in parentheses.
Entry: 22.8 (mm)
